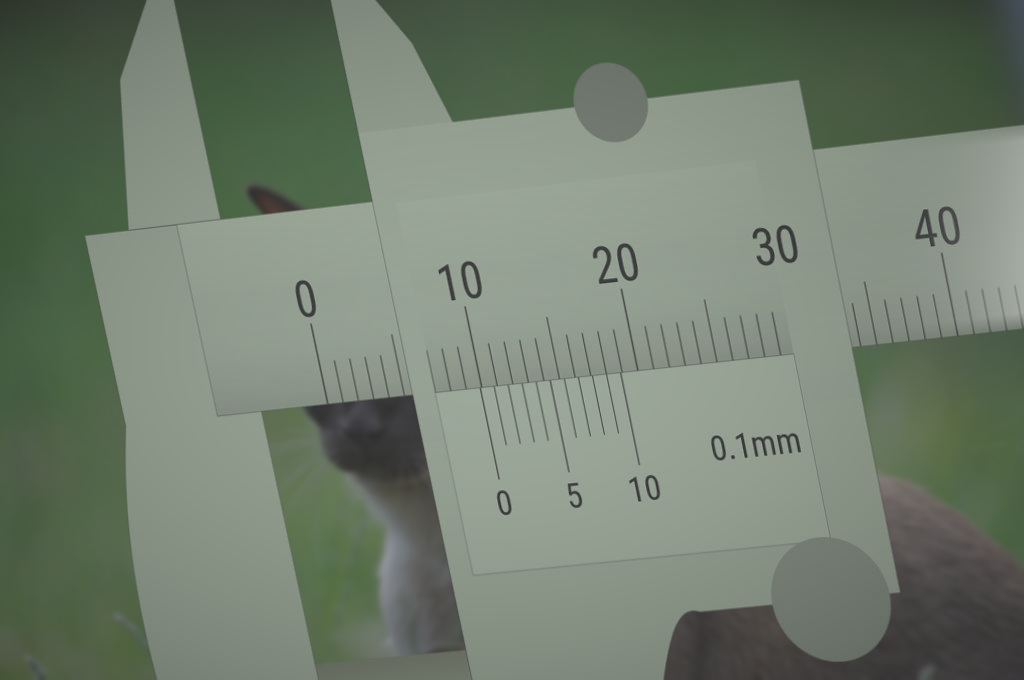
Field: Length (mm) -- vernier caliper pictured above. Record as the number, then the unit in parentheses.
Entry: 9.9 (mm)
